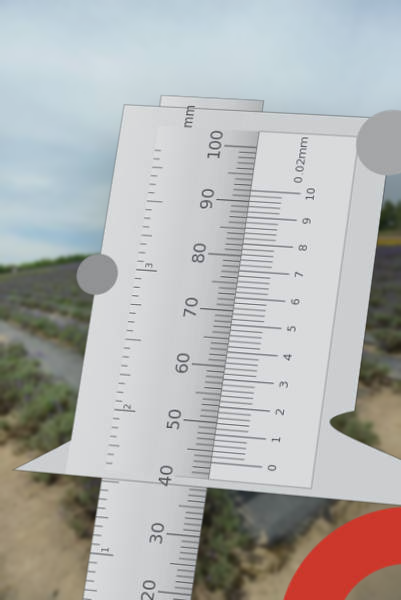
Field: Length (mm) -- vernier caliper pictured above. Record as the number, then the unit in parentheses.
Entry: 43.0 (mm)
